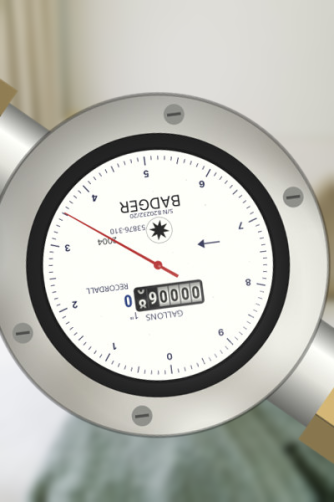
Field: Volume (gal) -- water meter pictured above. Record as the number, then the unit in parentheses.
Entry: 683.5 (gal)
